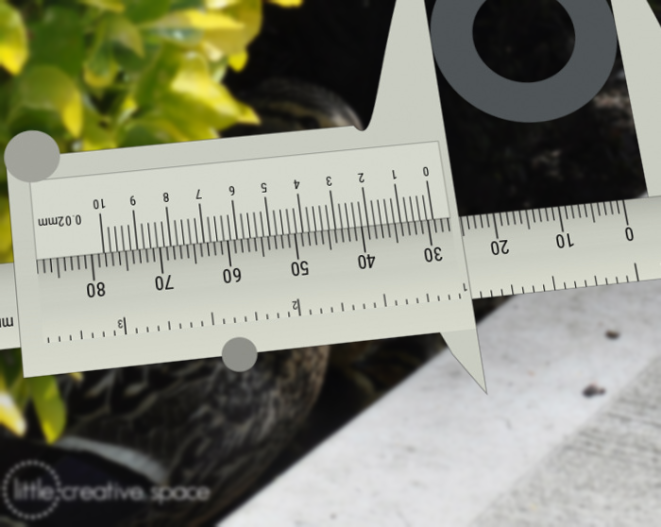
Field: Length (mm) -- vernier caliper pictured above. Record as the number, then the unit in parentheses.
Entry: 29.2 (mm)
